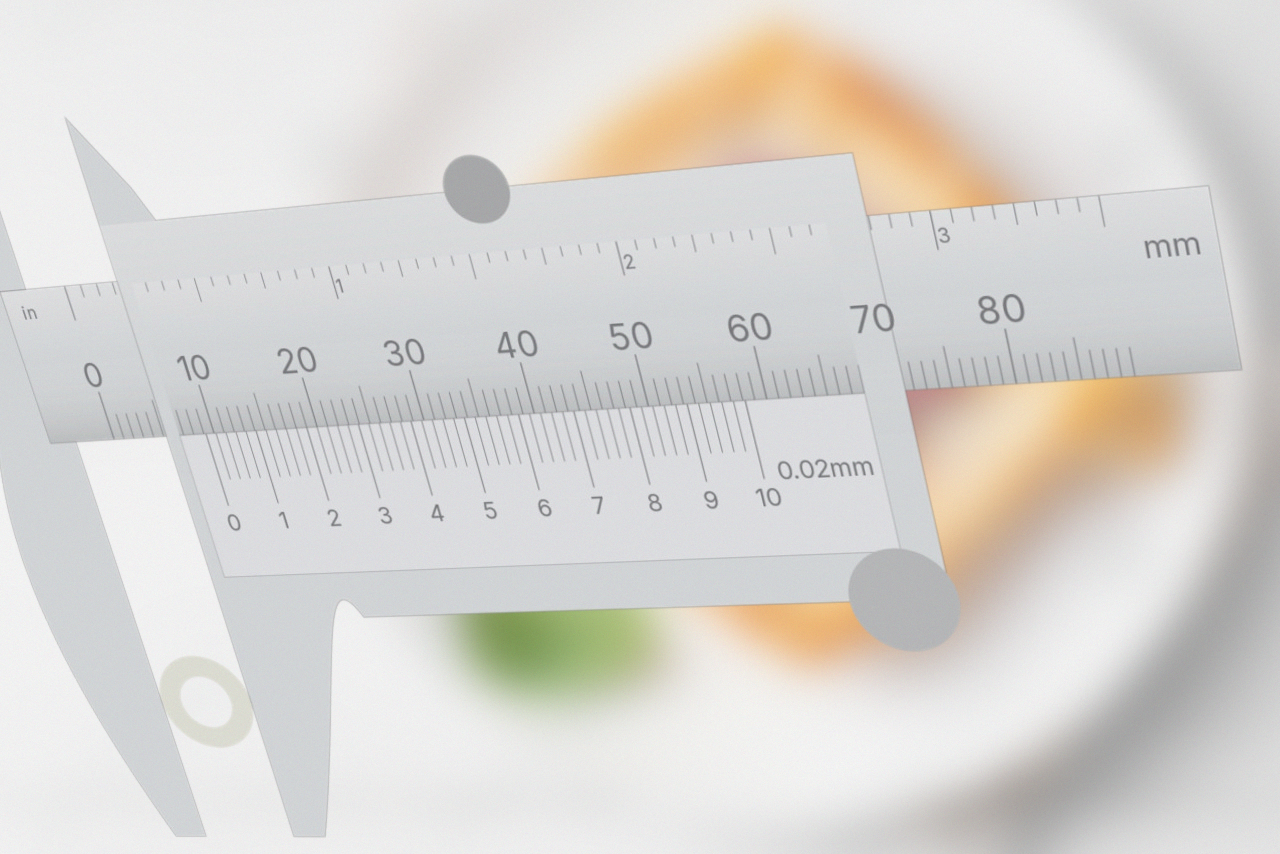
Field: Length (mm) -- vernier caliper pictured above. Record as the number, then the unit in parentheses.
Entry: 9.2 (mm)
